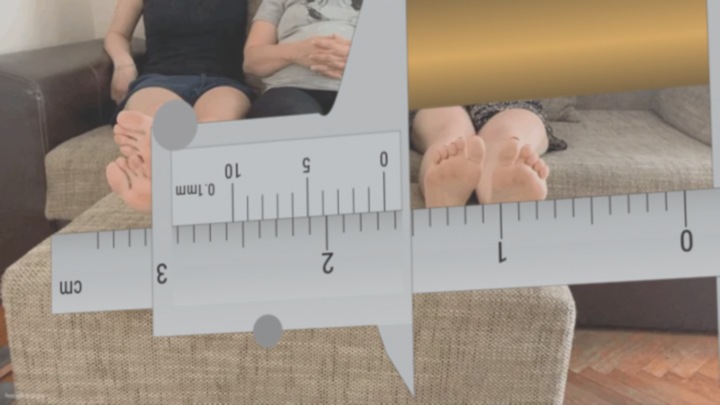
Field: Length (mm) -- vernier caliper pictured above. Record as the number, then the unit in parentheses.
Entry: 16.6 (mm)
